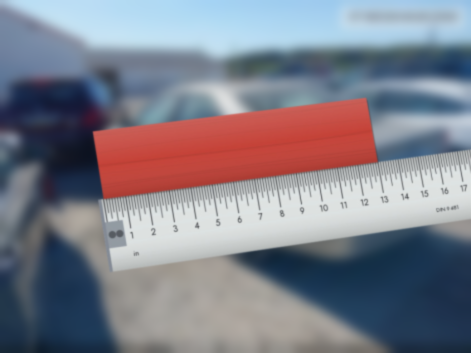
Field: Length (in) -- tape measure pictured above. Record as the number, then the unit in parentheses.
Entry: 13 (in)
